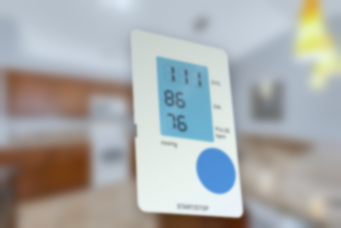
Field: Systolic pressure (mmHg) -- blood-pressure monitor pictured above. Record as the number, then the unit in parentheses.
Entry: 111 (mmHg)
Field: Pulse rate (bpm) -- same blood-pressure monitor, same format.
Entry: 76 (bpm)
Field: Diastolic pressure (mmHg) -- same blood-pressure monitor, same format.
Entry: 86 (mmHg)
